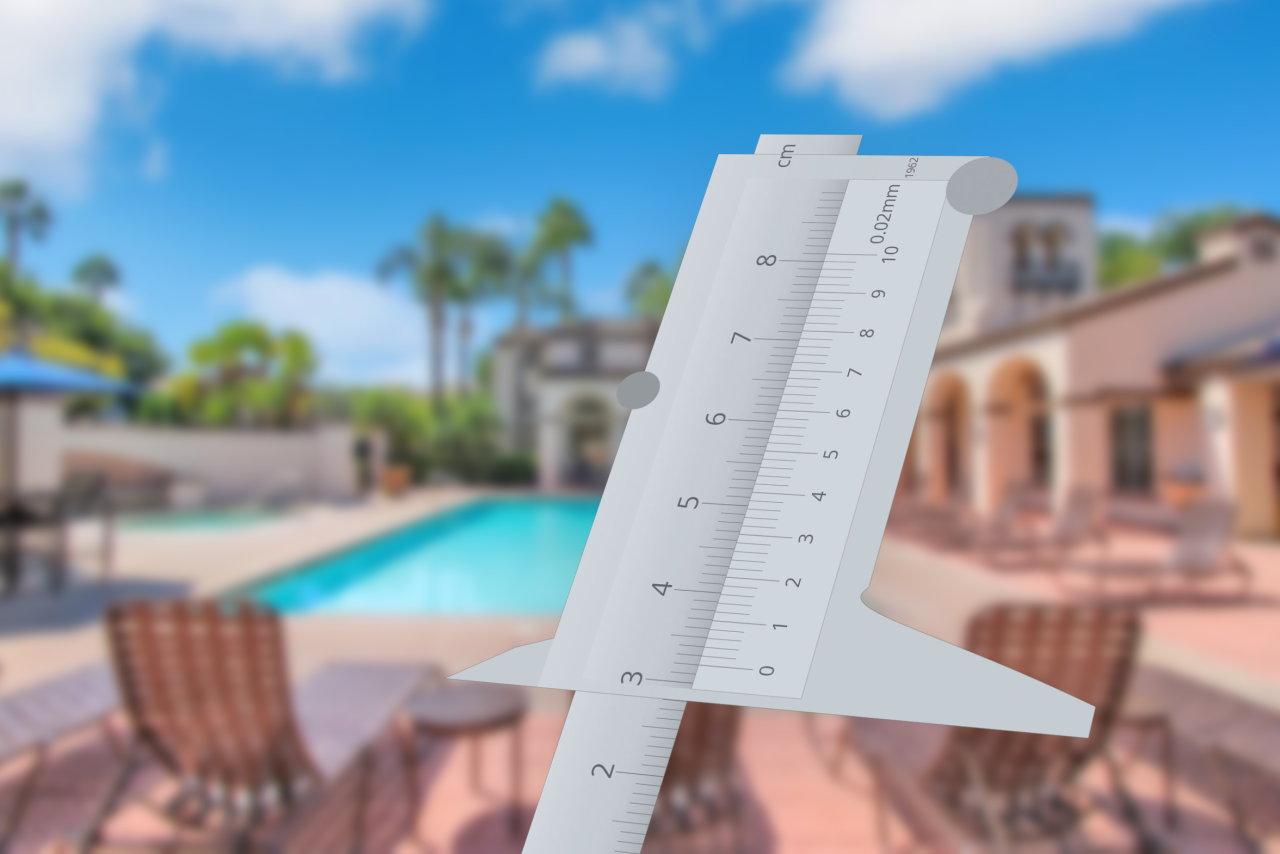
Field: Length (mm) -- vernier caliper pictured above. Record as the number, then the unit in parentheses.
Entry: 32.0 (mm)
